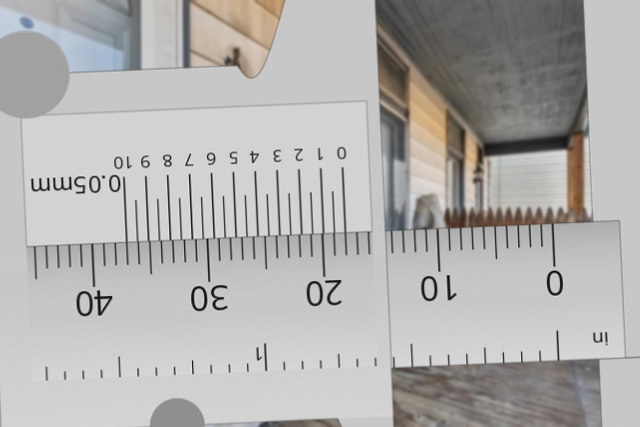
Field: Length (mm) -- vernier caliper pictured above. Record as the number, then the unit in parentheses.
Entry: 18.0 (mm)
